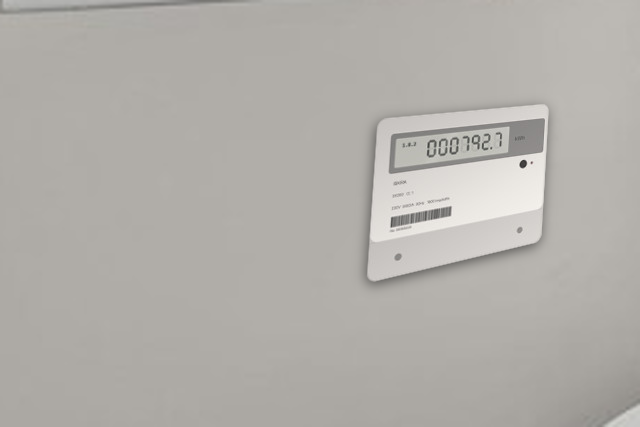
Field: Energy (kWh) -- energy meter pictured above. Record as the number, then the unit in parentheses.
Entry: 792.7 (kWh)
